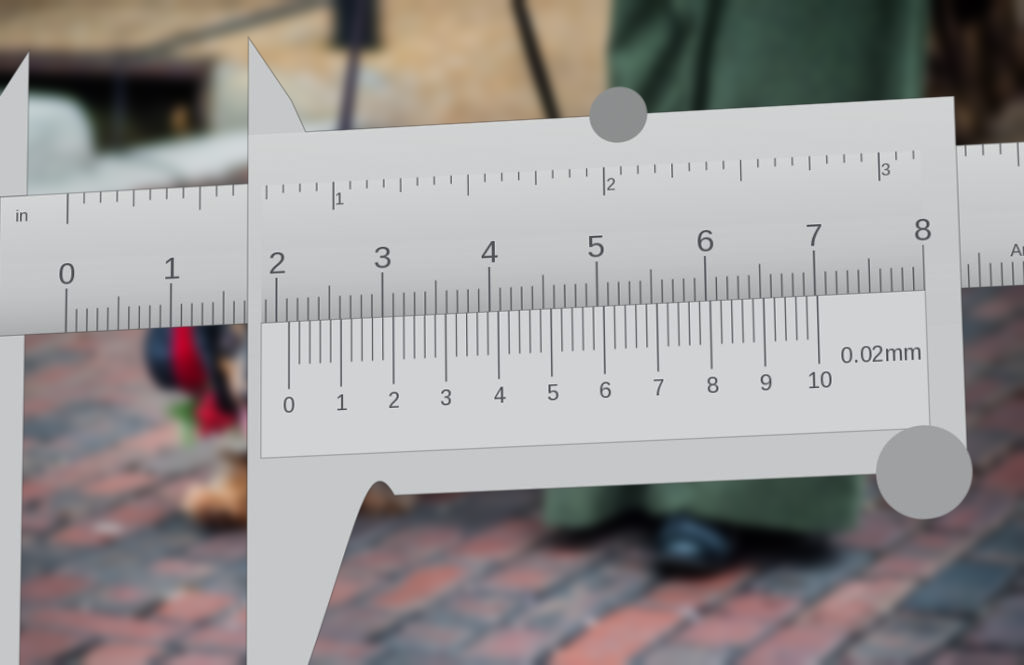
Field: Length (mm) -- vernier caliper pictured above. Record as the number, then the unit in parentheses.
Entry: 21.2 (mm)
